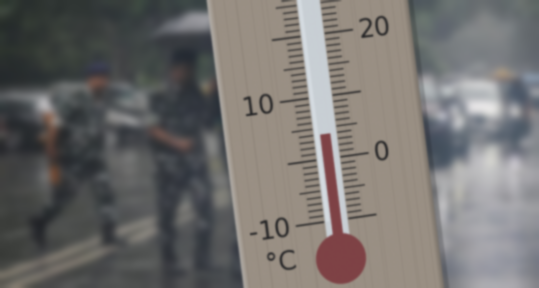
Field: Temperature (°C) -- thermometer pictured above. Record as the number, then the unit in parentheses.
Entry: 4 (°C)
